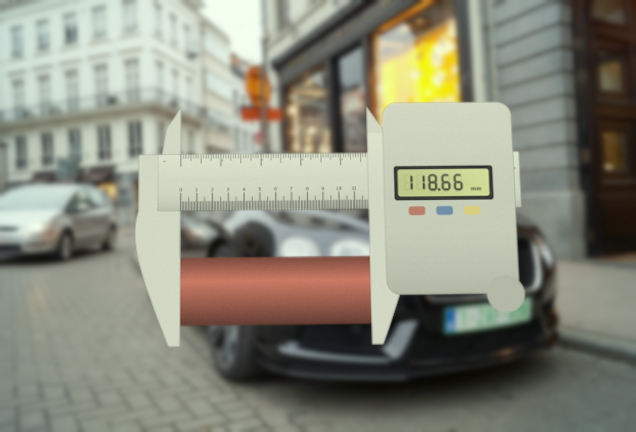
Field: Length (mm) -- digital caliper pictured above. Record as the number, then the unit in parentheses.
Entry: 118.66 (mm)
